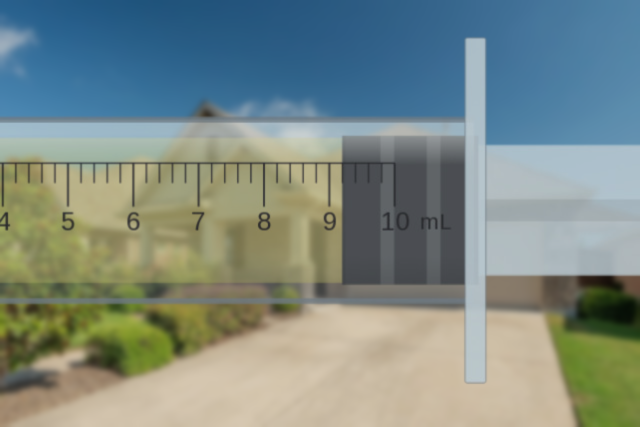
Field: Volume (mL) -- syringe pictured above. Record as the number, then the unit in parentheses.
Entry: 9.2 (mL)
